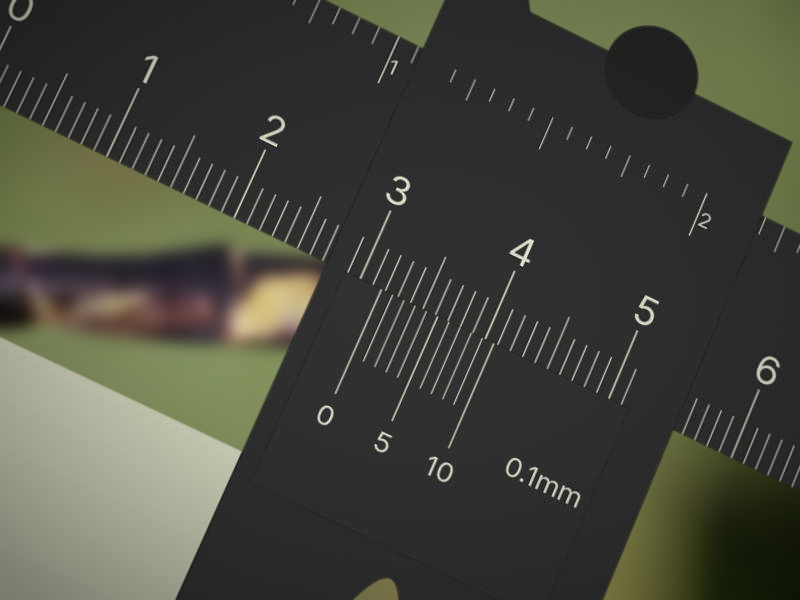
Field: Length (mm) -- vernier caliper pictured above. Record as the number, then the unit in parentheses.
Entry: 31.7 (mm)
